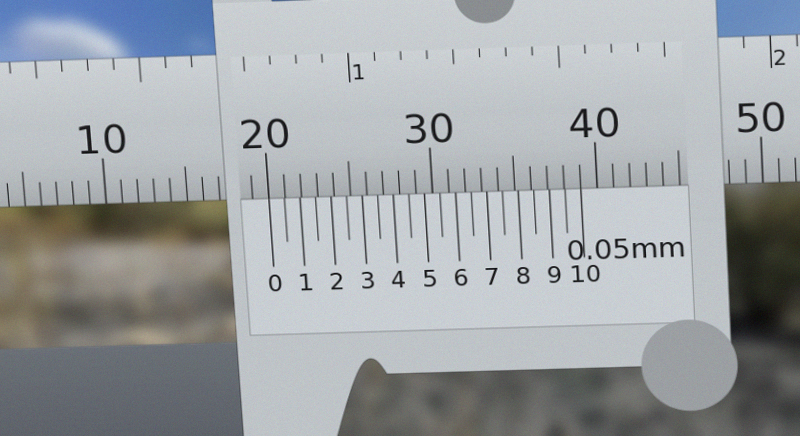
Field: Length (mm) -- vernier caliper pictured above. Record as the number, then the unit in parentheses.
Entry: 20.0 (mm)
